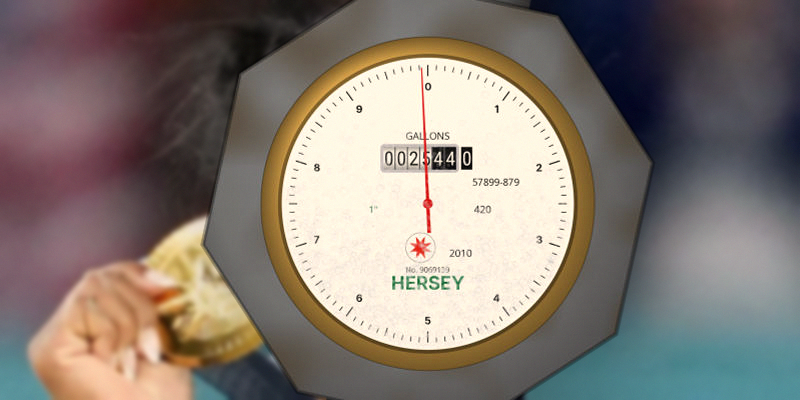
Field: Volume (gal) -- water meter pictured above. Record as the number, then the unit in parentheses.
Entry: 25439.9 (gal)
